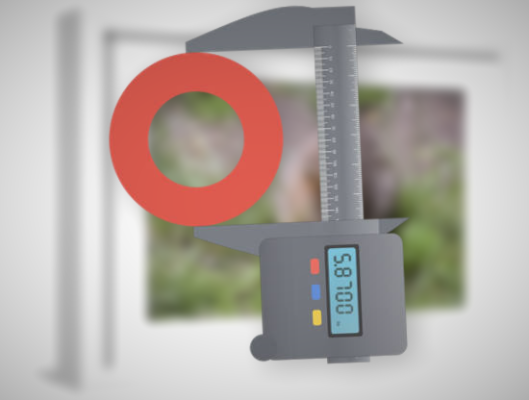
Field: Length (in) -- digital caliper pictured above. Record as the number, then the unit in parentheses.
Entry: 5.8700 (in)
